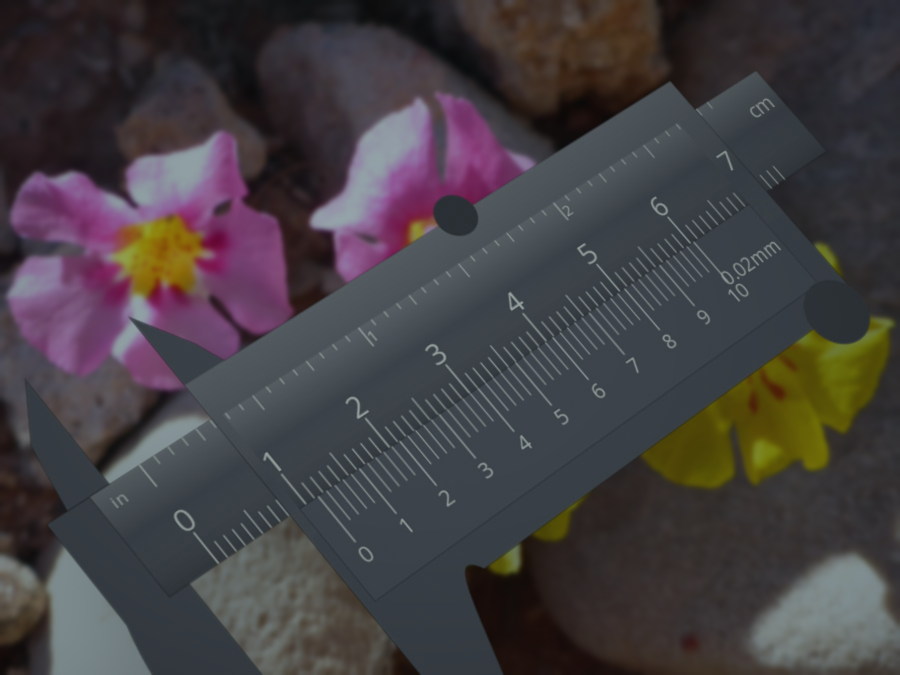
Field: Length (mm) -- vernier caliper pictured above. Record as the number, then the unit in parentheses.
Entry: 11.4 (mm)
